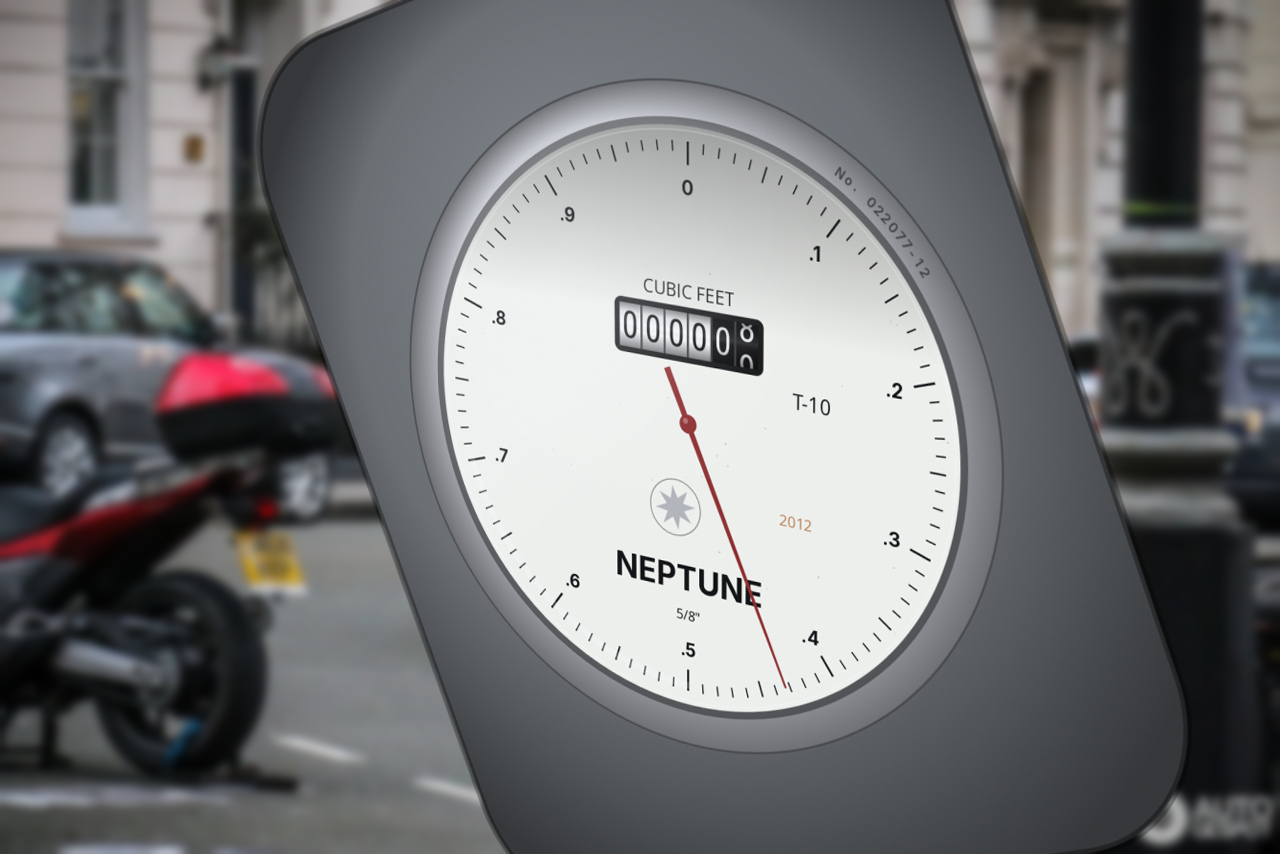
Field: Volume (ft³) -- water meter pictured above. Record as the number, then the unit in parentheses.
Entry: 8.43 (ft³)
